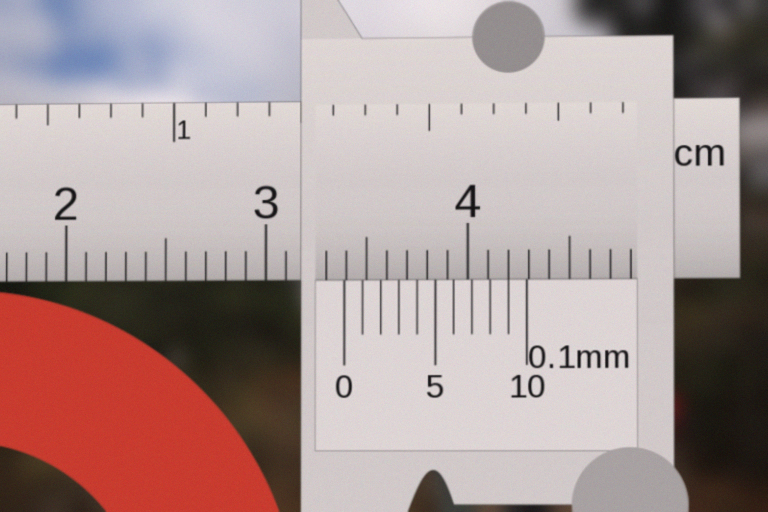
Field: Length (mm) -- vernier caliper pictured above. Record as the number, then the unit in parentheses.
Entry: 33.9 (mm)
